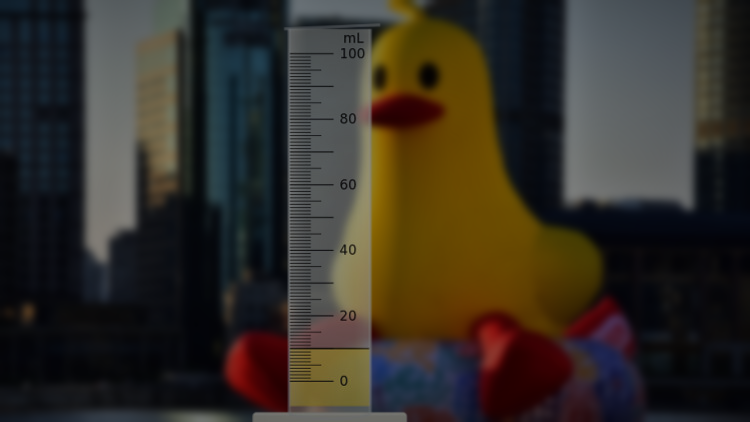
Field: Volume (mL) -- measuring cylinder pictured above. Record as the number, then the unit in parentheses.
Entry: 10 (mL)
